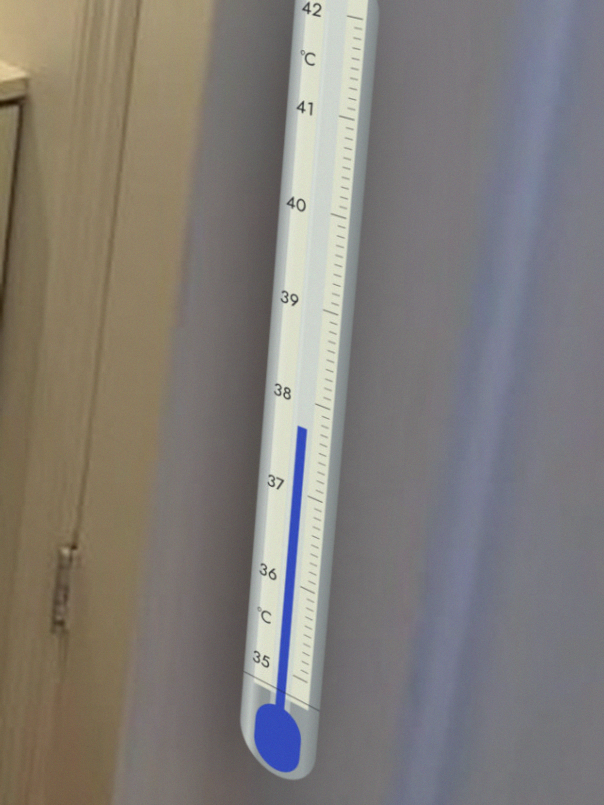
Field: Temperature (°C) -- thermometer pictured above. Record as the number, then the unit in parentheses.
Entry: 37.7 (°C)
